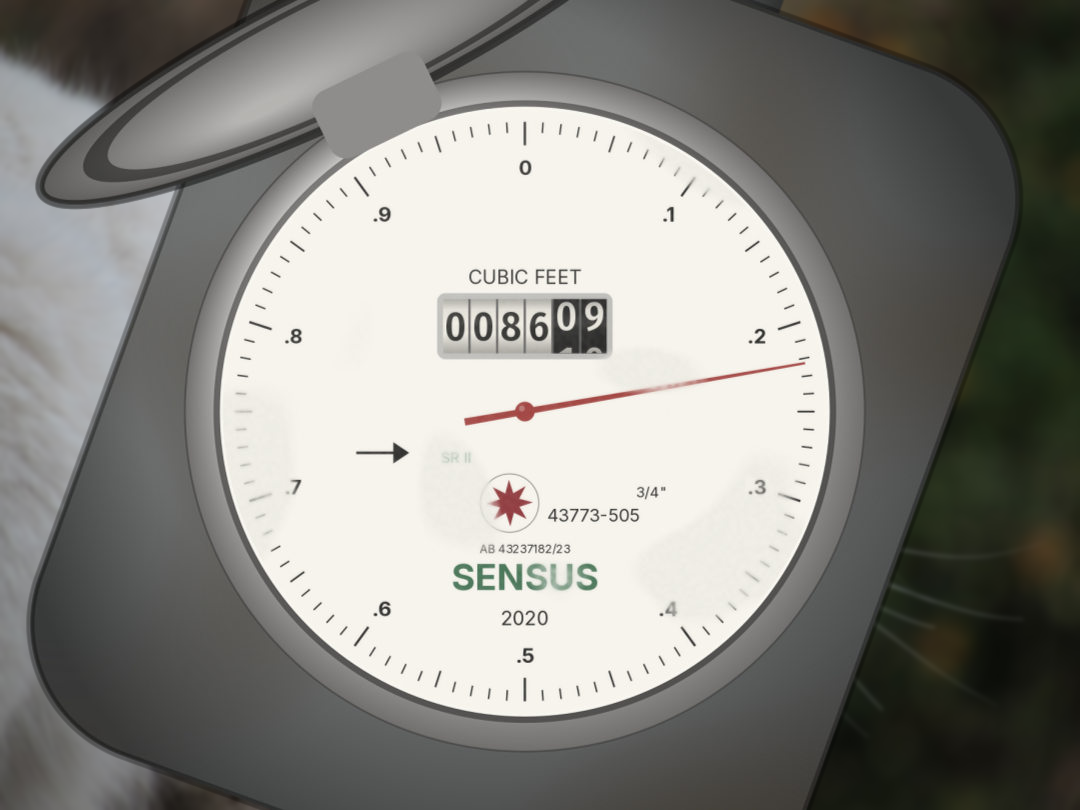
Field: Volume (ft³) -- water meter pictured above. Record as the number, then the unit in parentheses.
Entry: 8609.22 (ft³)
